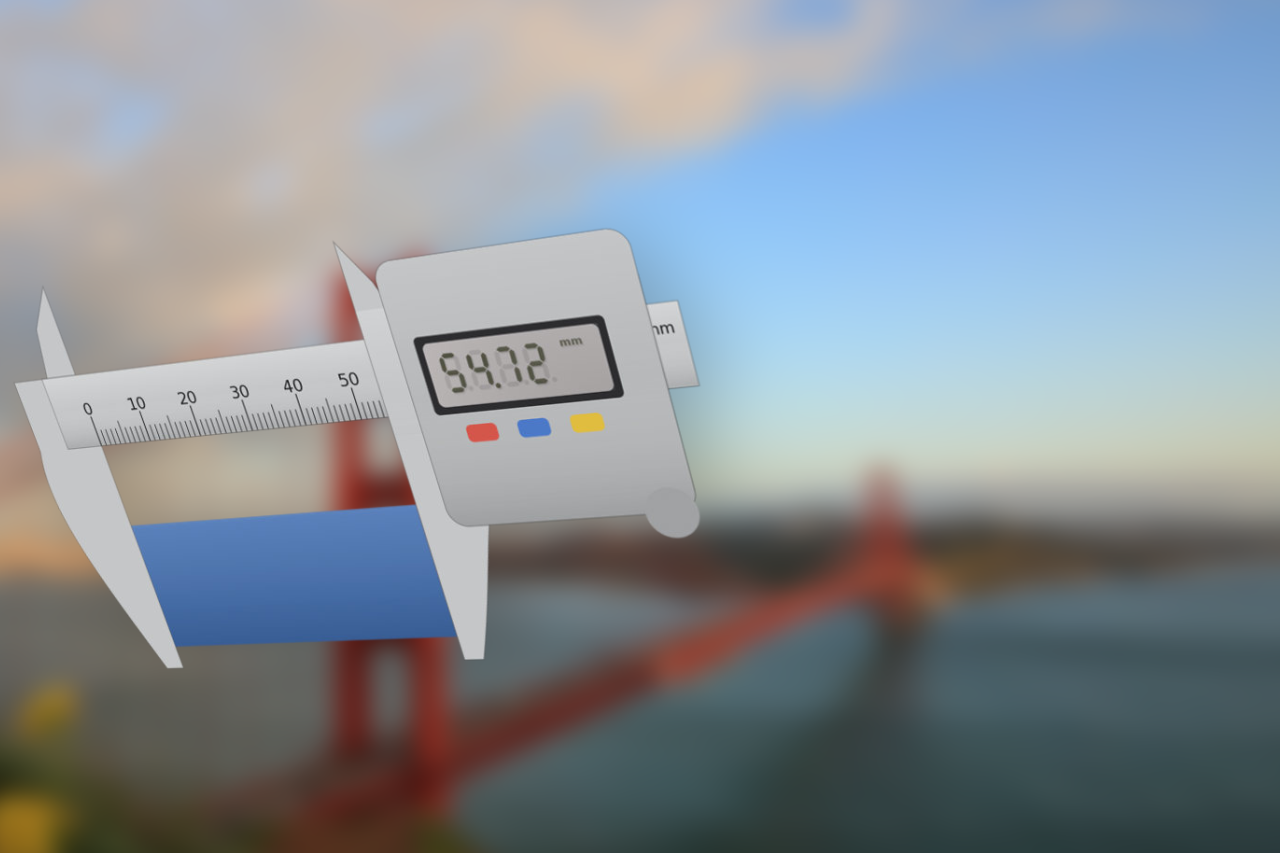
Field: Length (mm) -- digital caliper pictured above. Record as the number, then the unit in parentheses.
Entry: 54.72 (mm)
